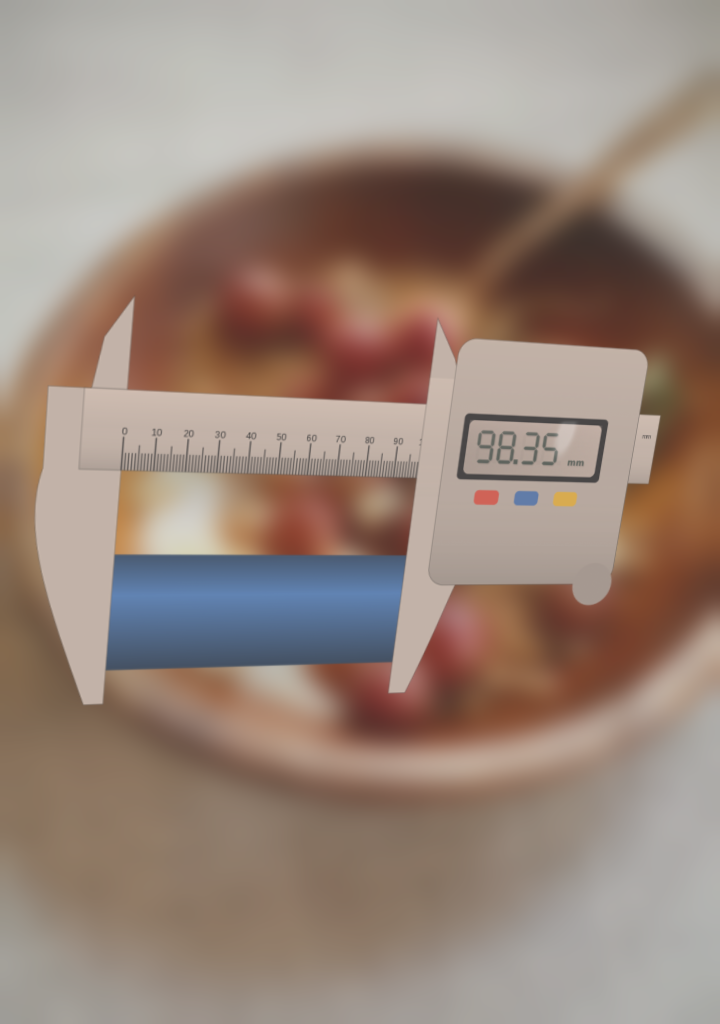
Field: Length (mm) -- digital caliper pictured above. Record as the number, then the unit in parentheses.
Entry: 98.35 (mm)
